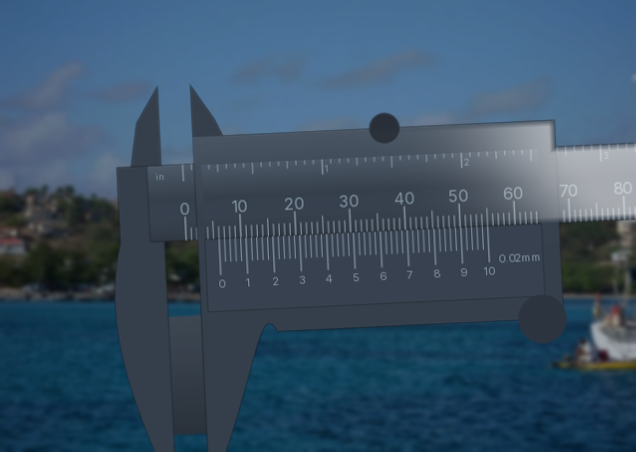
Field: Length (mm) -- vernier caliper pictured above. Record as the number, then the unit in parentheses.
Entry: 6.0 (mm)
